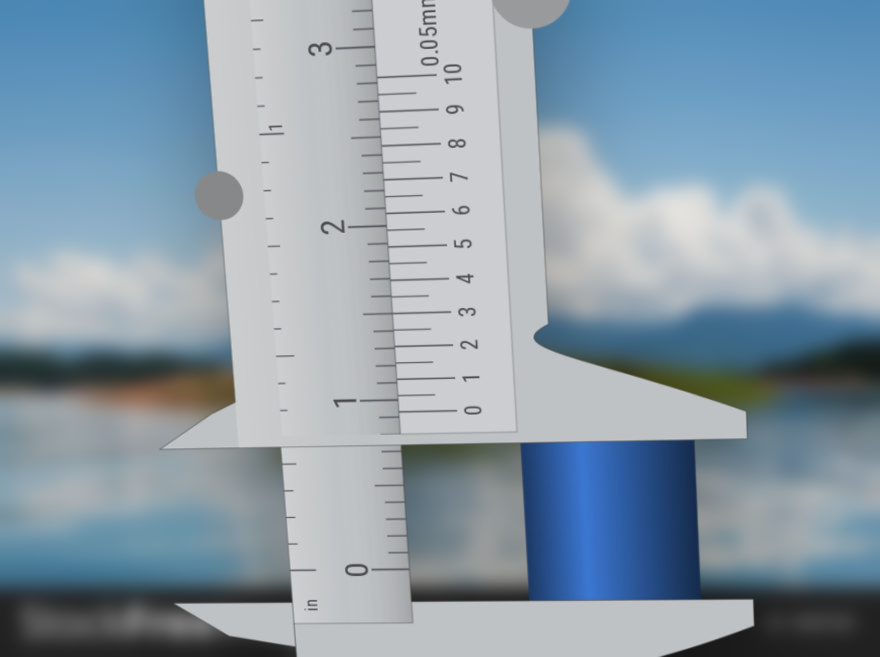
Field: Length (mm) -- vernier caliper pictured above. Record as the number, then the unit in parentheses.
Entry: 9.3 (mm)
